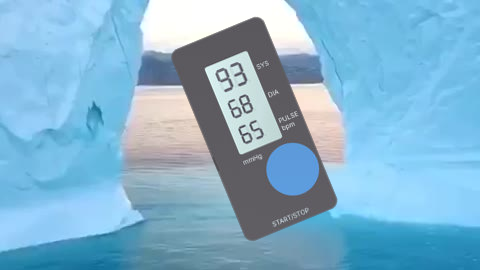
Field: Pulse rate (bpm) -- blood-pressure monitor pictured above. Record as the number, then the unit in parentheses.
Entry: 65 (bpm)
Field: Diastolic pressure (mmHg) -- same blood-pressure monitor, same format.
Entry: 68 (mmHg)
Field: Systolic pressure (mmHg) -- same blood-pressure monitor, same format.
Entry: 93 (mmHg)
